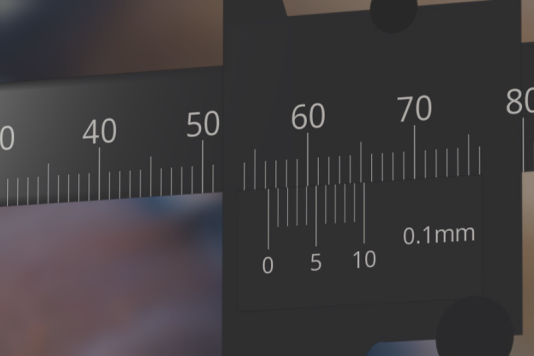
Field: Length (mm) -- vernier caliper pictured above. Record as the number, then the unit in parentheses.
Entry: 56.3 (mm)
